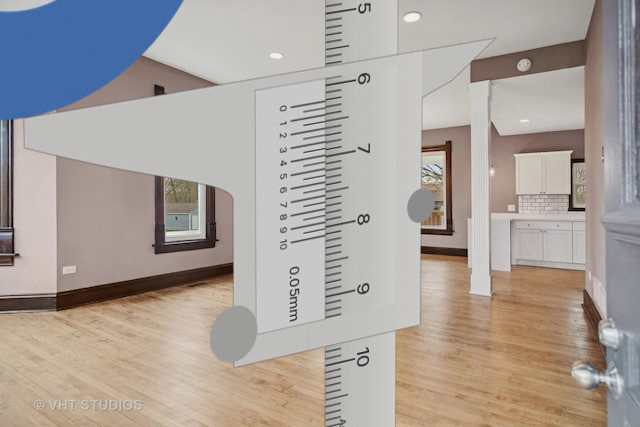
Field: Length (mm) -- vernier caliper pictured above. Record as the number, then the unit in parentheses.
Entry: 62.2 (mm)
